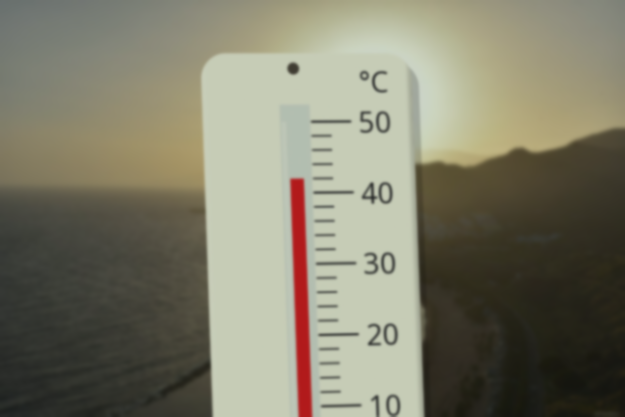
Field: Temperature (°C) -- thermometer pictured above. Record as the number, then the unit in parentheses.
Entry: 42 (°C)
